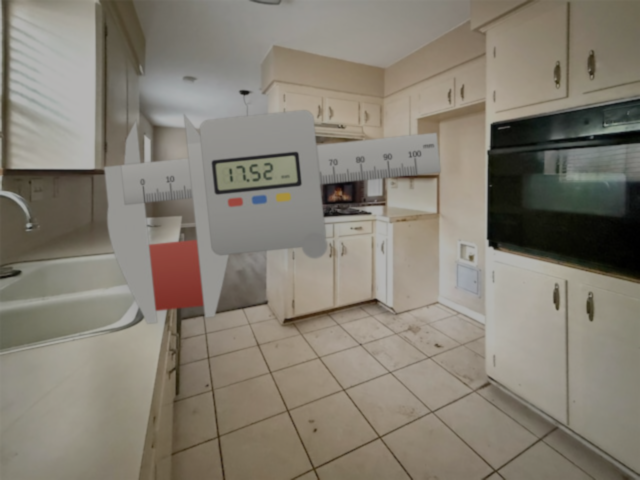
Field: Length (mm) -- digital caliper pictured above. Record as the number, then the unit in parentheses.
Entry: 17.52 (mm)
